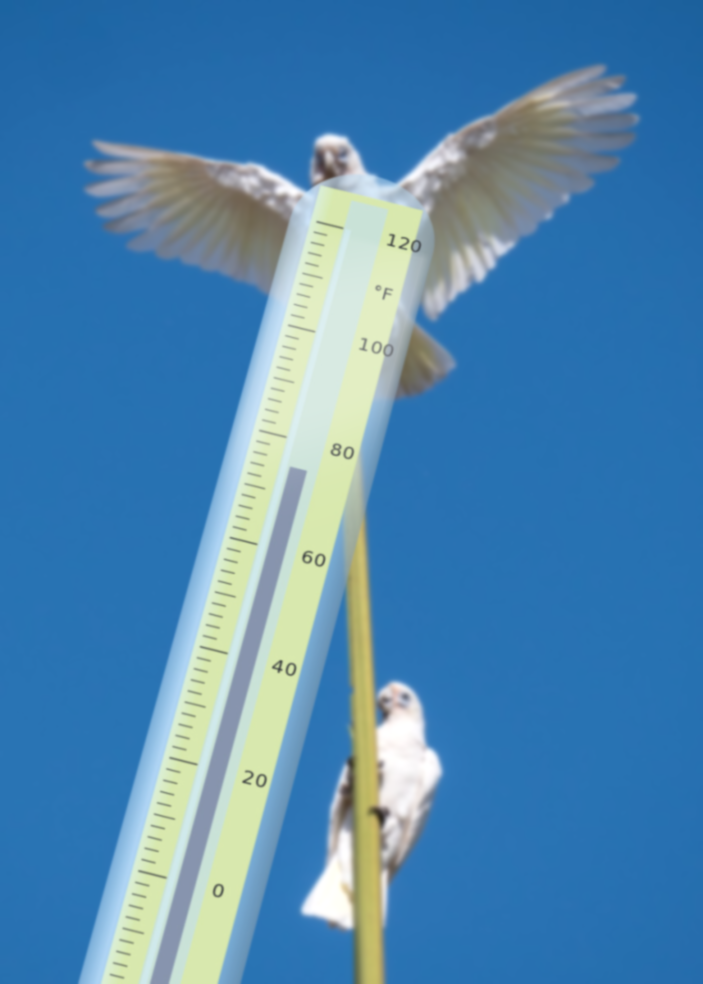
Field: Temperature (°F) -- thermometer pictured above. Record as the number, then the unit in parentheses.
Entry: 75 (°F)
